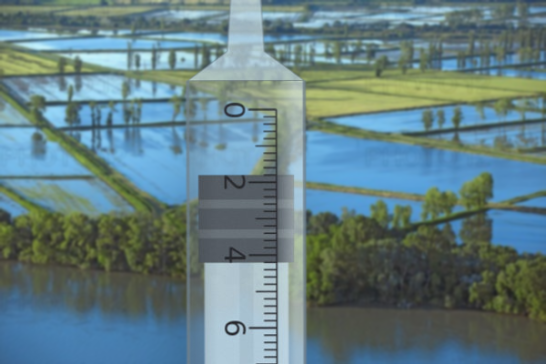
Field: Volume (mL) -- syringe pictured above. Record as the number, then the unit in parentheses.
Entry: 1.8 (mL)
